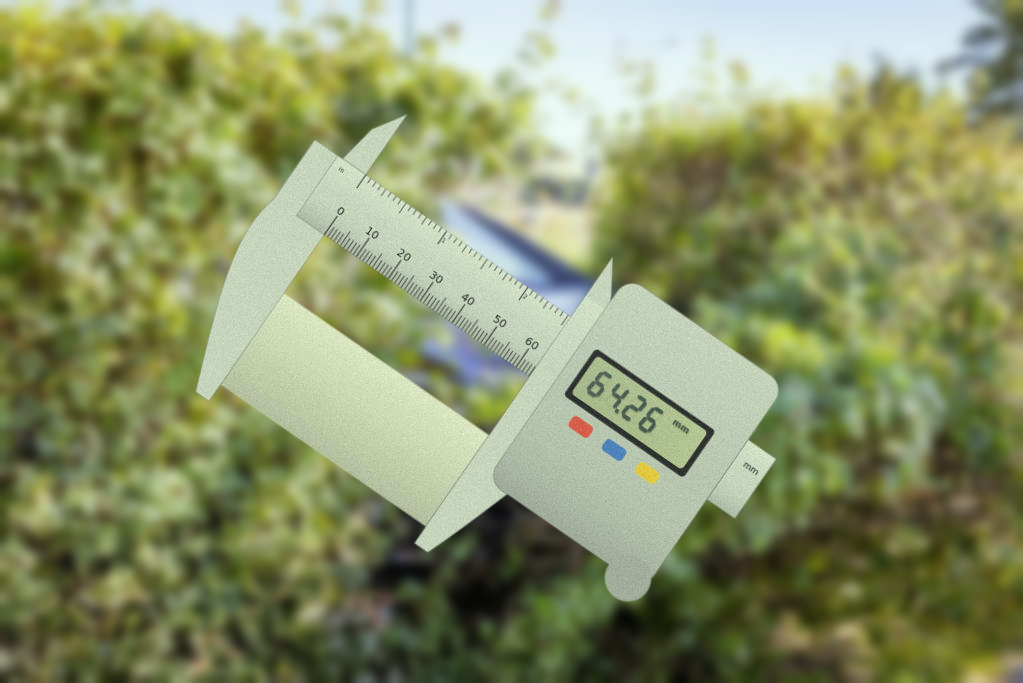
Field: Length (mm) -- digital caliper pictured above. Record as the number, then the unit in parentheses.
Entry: 64.26 (mm)
